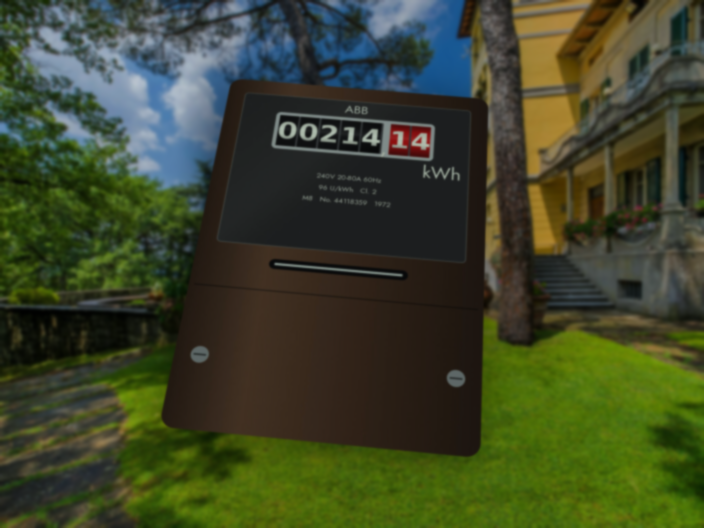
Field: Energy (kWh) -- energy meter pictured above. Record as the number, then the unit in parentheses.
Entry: 214.14 (kWh)
